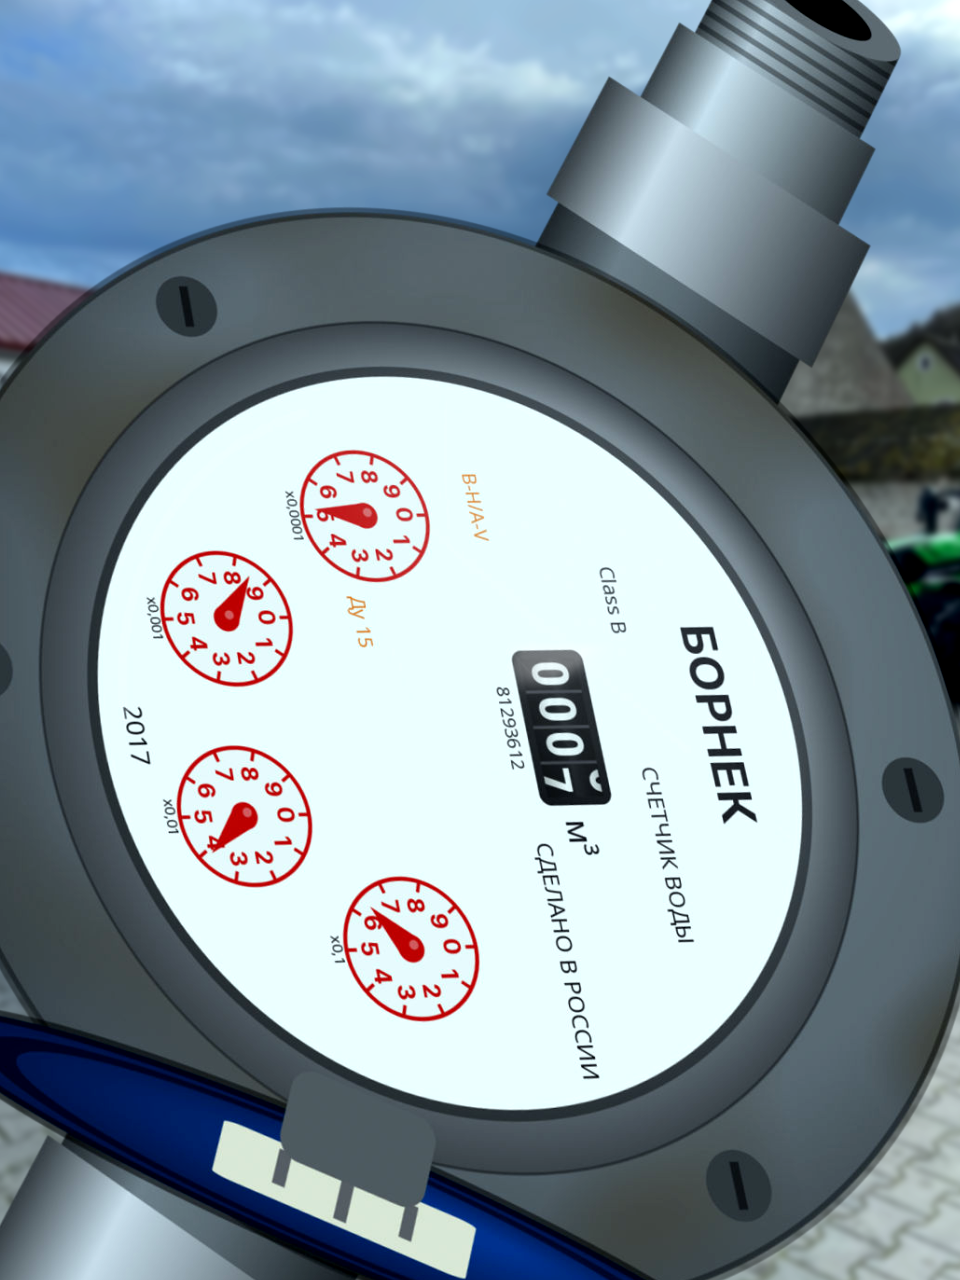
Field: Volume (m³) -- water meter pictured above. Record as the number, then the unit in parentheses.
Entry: 6.6385 (m³)
